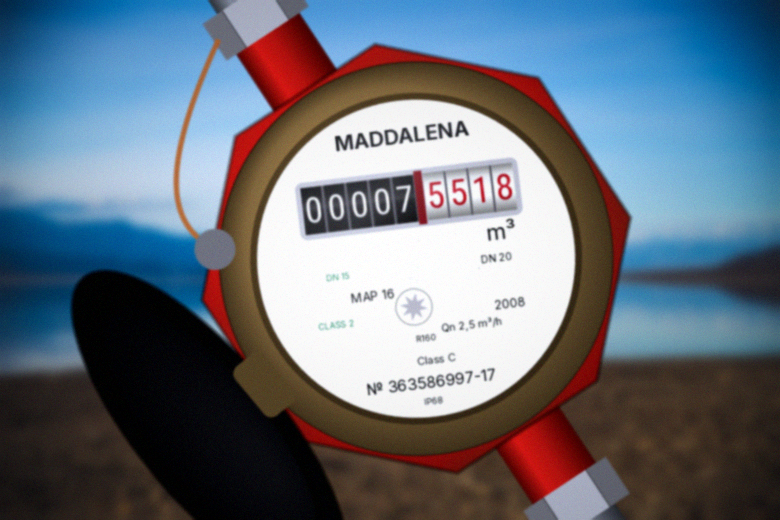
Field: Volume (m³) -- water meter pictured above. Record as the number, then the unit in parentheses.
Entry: 7.5518 (m³)
